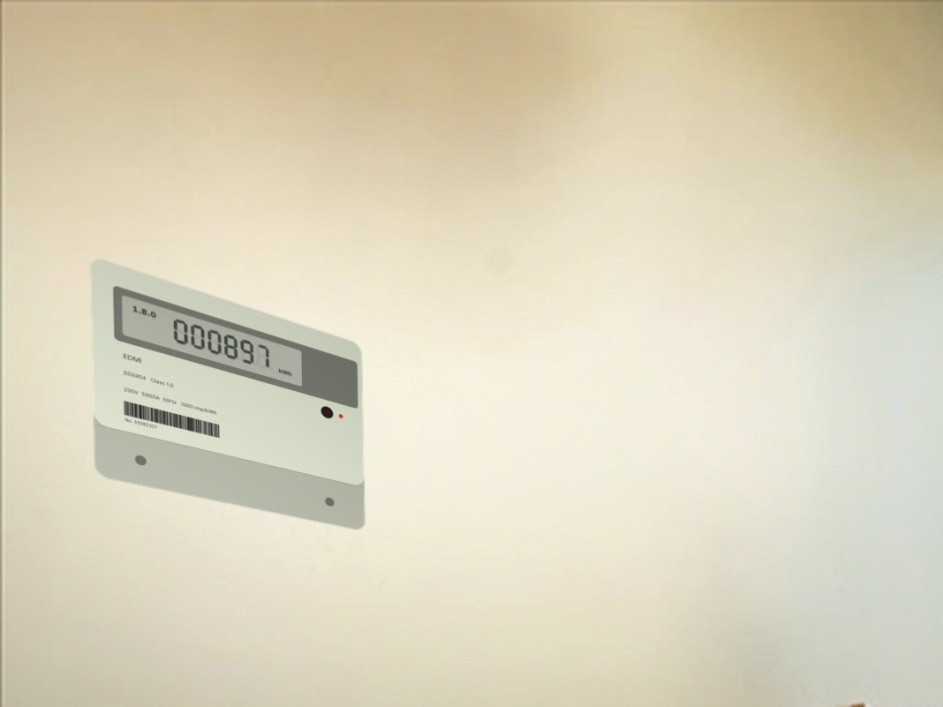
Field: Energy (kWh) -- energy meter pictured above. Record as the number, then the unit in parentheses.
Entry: 897 (kWh)
